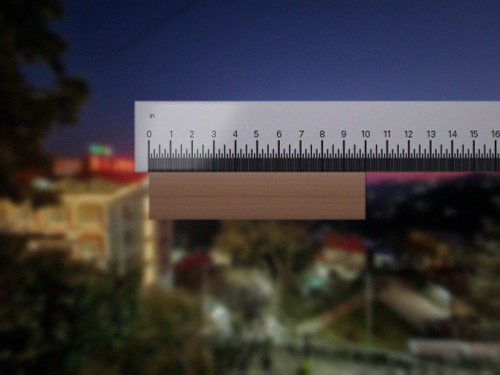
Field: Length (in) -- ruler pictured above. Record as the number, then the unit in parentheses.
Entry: 10 (in)
